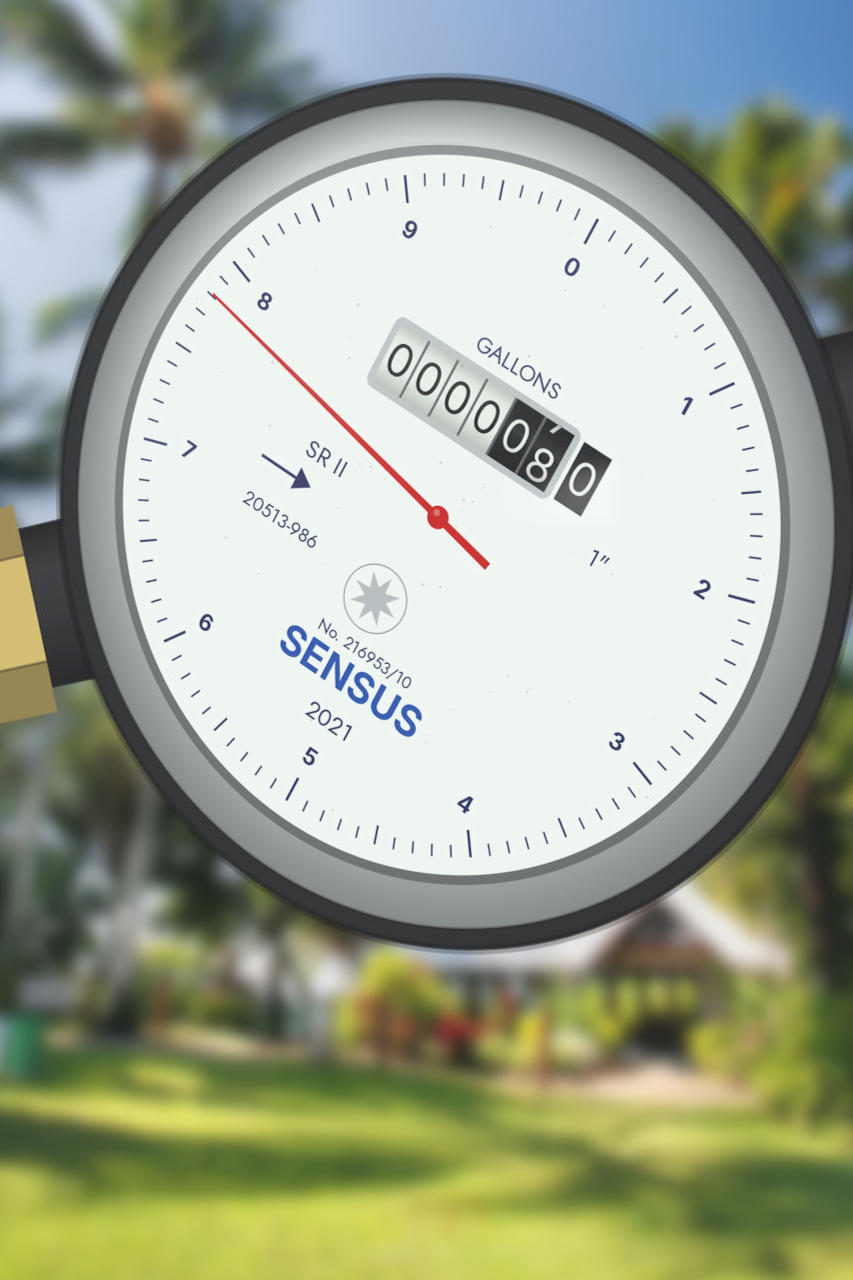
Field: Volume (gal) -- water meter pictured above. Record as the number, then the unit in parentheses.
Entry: 77.8 (gal)
